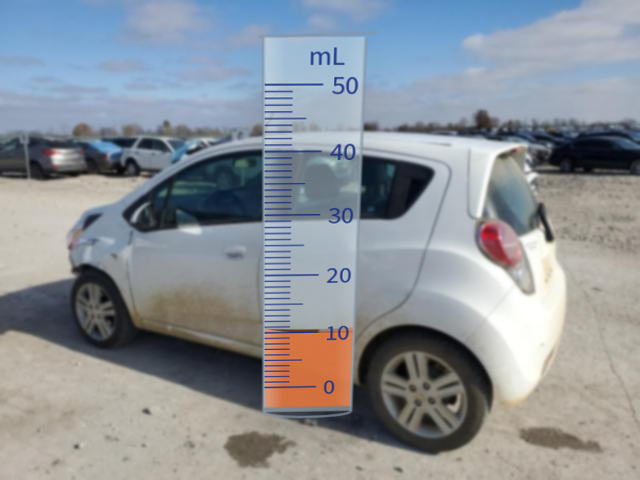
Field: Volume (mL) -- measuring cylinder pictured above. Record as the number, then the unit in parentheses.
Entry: 10 (mL)
